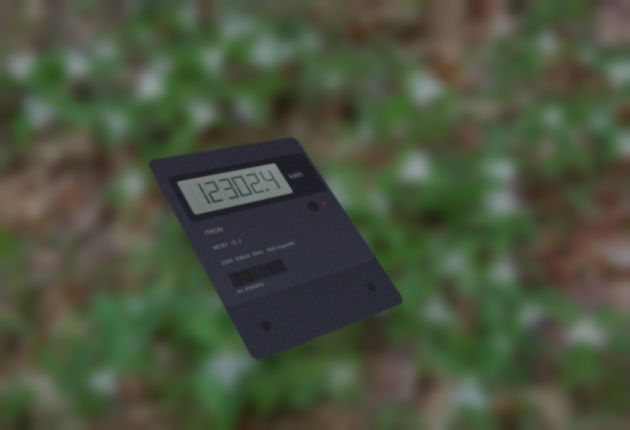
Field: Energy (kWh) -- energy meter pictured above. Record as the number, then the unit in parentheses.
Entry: 12302.4 (kWh)
